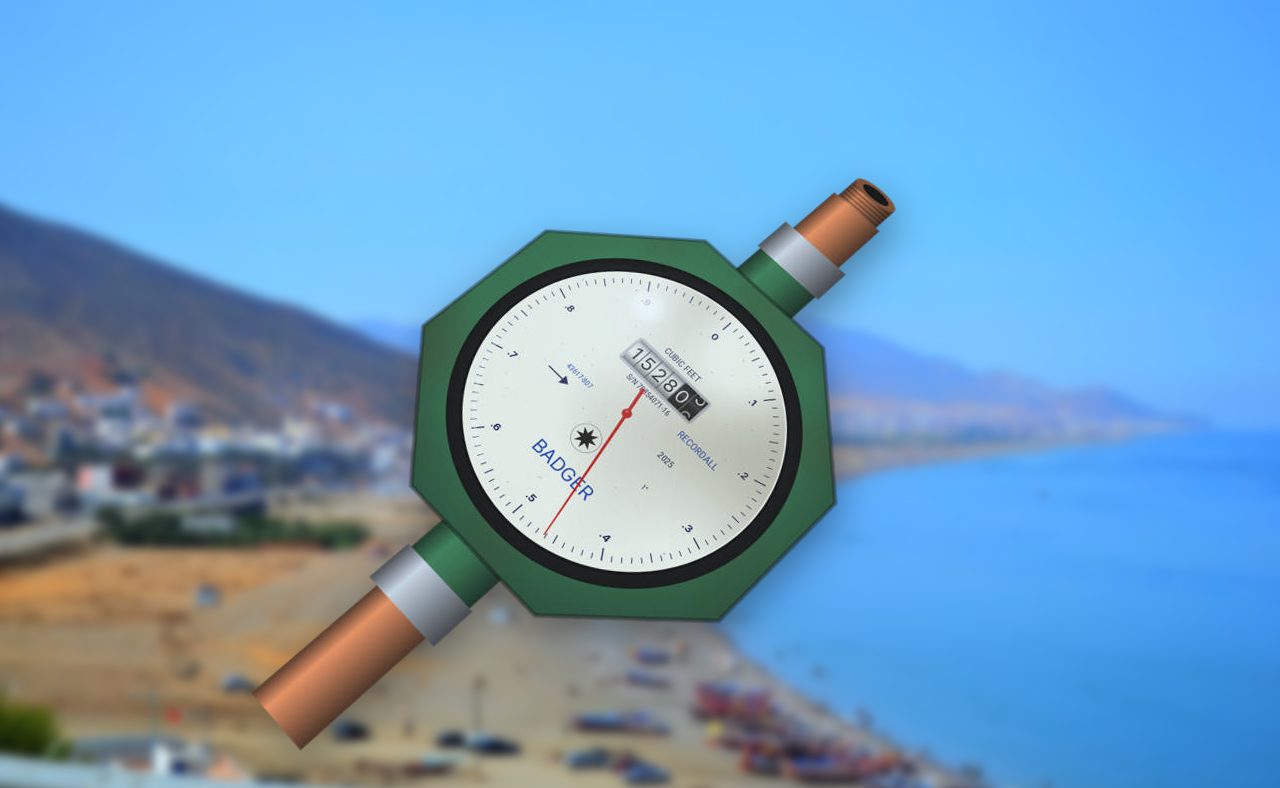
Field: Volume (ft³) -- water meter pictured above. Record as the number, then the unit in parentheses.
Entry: 152805.46 (ft³)
